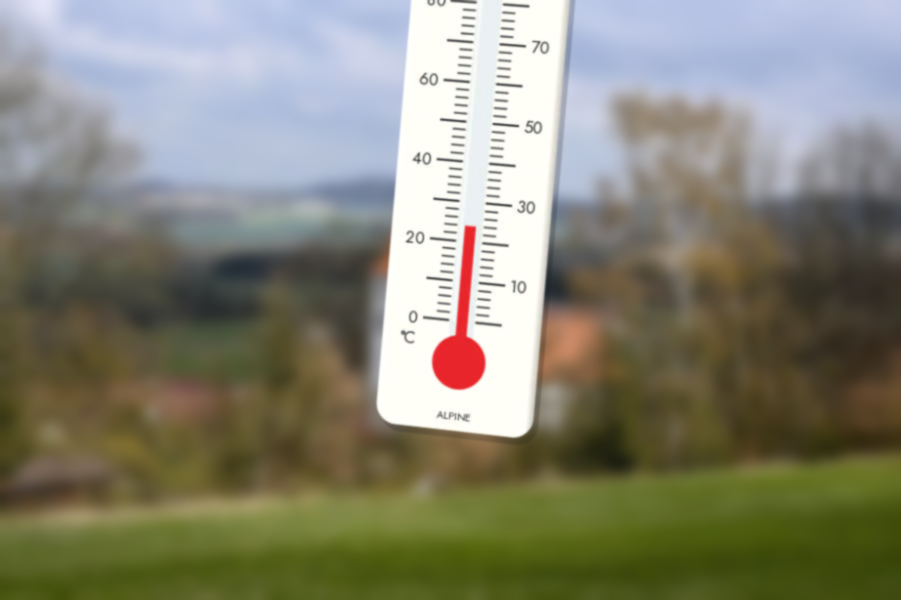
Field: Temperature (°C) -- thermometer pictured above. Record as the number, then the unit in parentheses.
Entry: 24 (°C)
